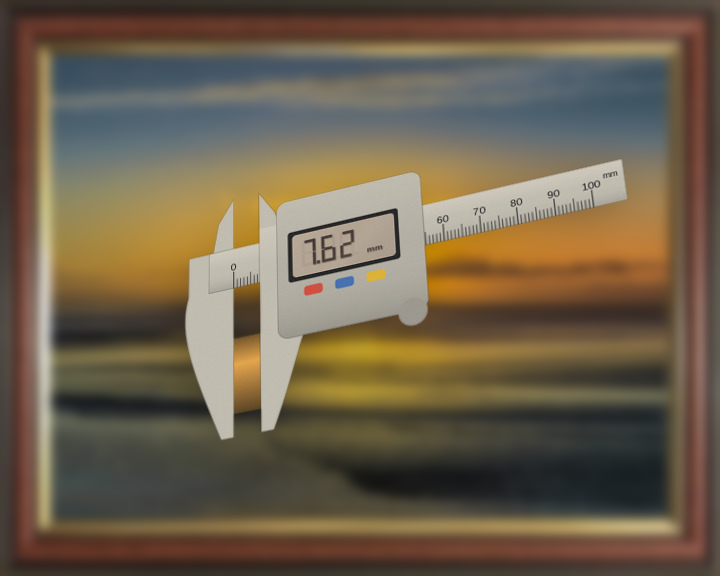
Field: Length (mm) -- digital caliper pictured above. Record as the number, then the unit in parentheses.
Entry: 7.62 (mm)
